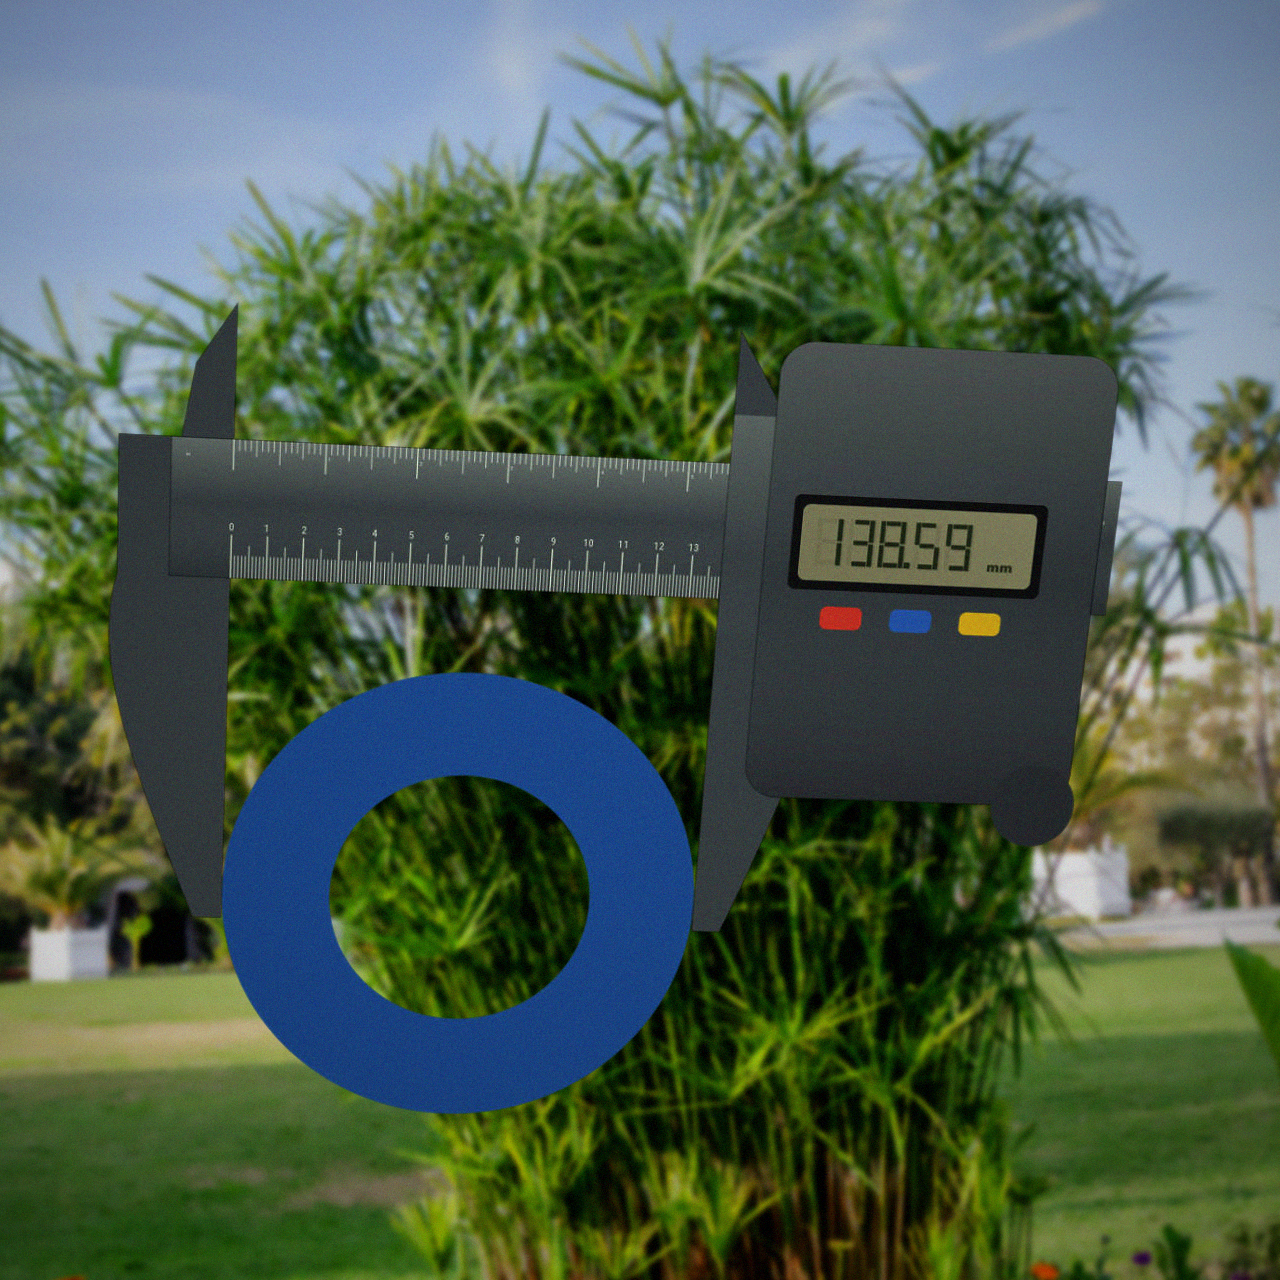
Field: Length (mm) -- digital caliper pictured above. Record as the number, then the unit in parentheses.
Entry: 138.59 (mm)
